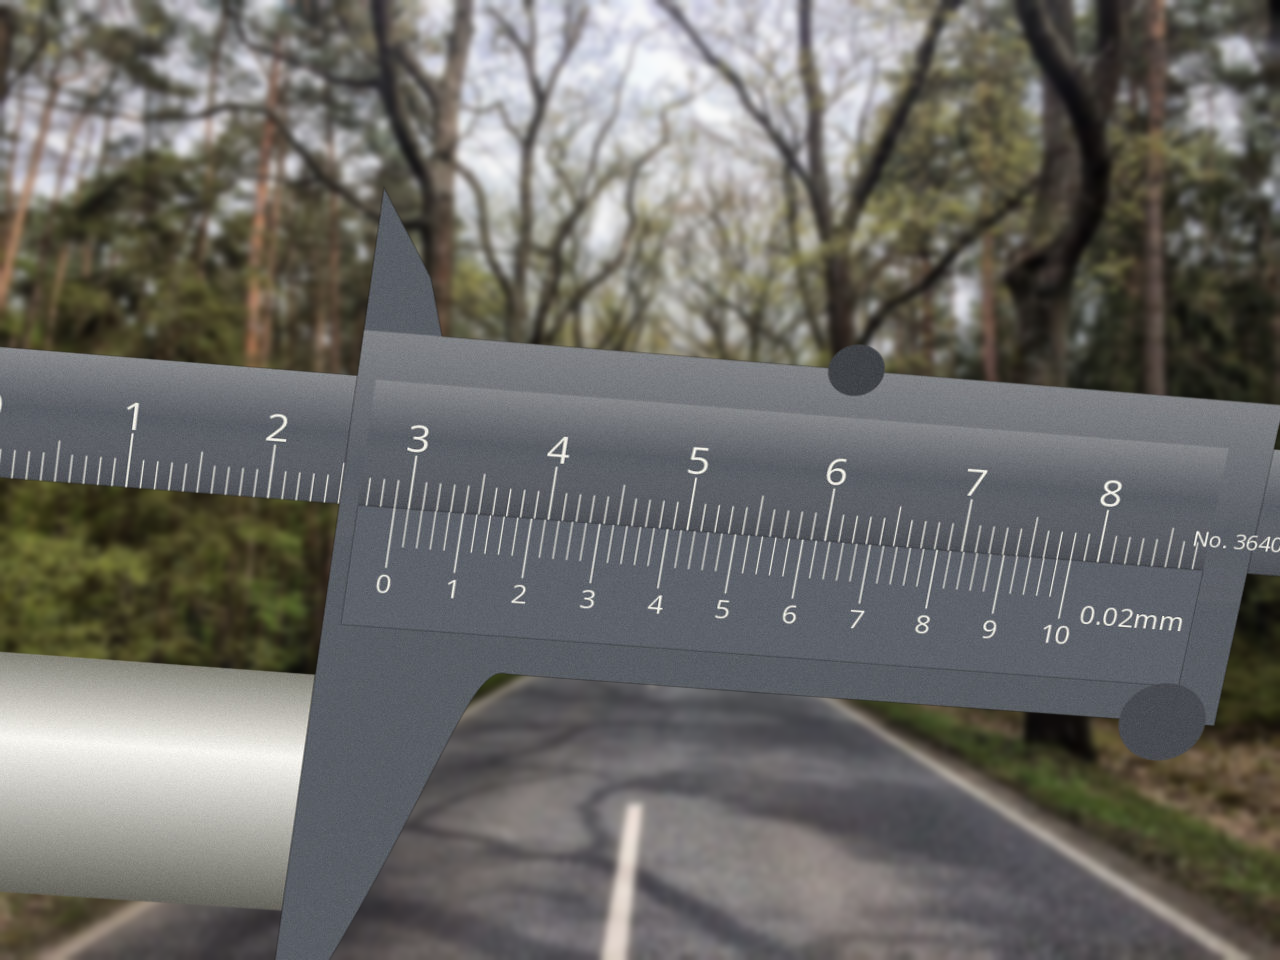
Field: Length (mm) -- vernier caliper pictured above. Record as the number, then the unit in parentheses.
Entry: 29.0 (mm)
